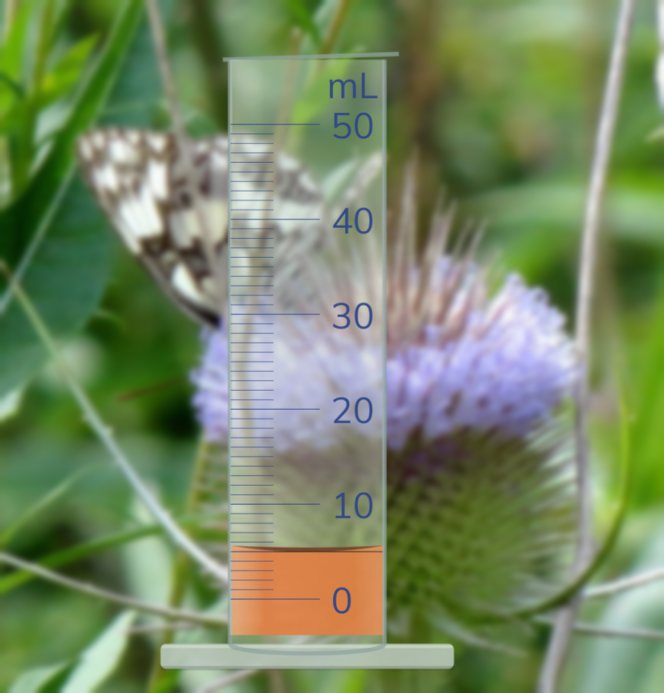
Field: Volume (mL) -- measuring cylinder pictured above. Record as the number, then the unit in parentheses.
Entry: 5 (mL)
